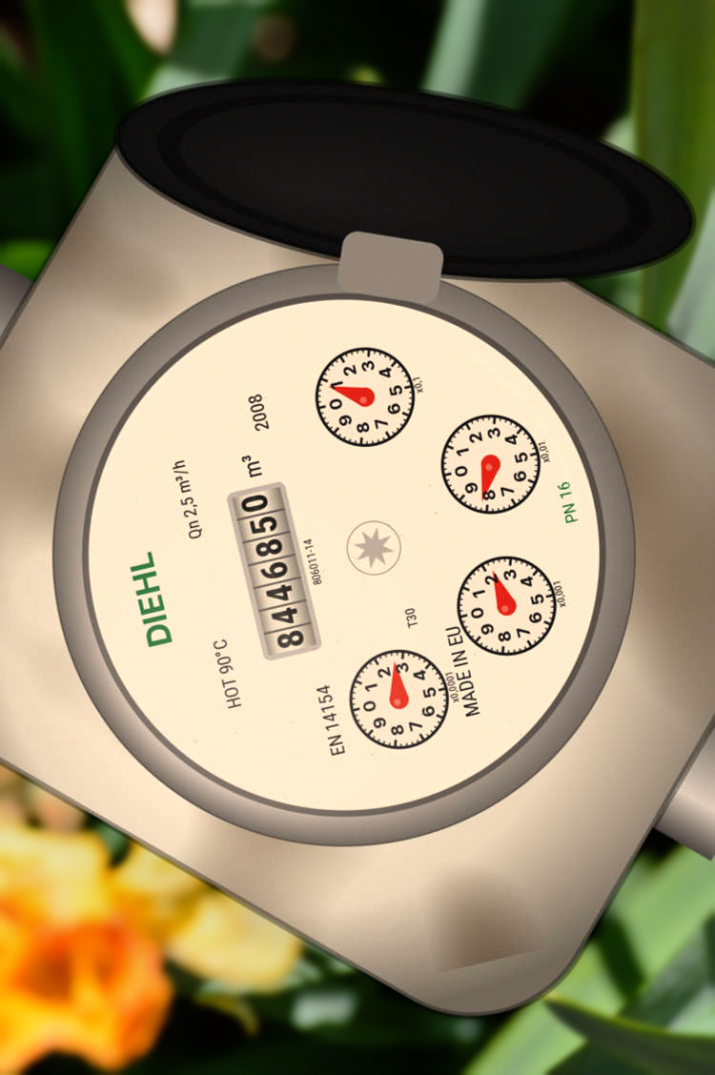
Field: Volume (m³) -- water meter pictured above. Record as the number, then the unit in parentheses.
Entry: 8446850.0822 (m³)
